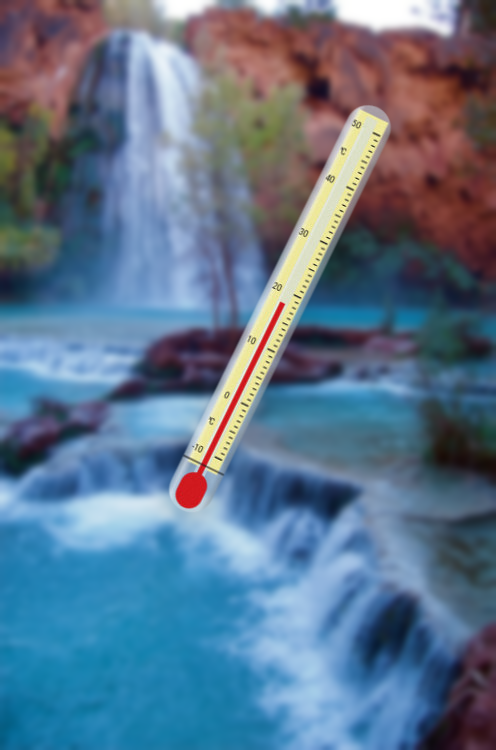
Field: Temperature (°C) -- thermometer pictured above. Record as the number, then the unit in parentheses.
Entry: 18 (°C)
